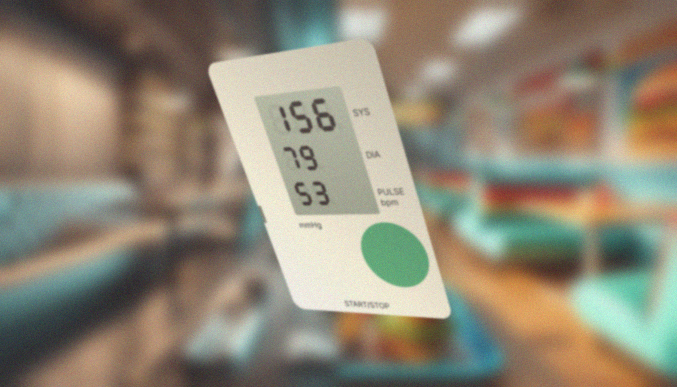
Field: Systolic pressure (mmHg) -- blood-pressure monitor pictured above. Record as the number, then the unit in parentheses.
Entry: 156 (mmHg)
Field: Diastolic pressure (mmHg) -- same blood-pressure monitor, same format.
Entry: 79 (mmHg)
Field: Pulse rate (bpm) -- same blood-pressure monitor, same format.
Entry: 53 (bpm)
